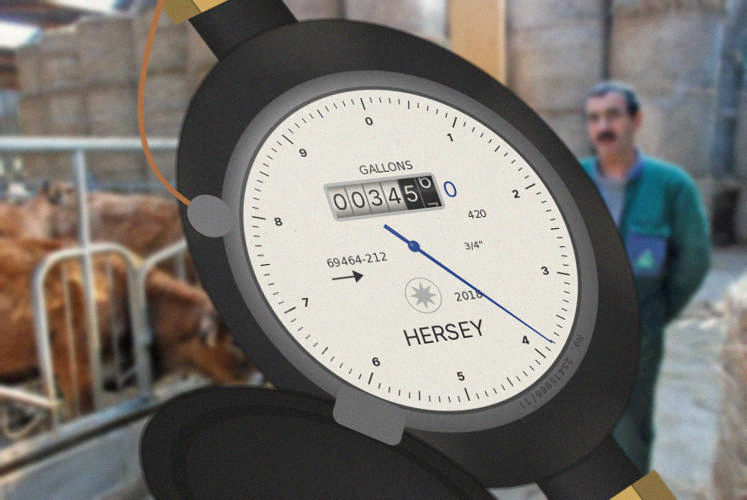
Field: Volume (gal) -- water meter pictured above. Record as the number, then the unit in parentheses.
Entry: 34563.8 (gal)
